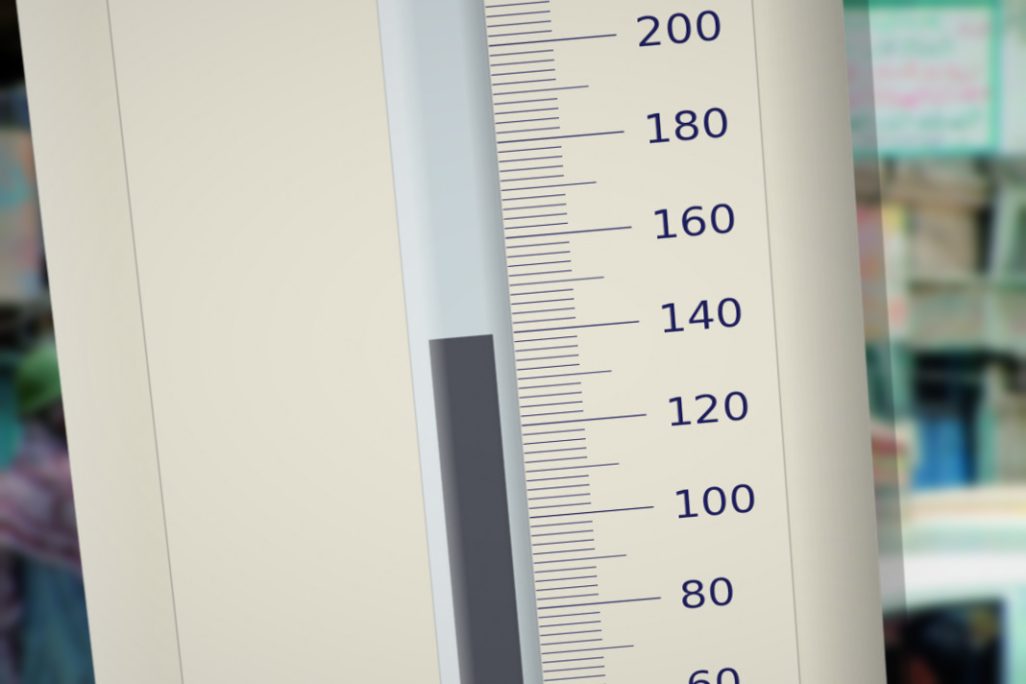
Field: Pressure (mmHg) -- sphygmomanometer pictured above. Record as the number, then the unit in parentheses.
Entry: 140 (mmHg)
